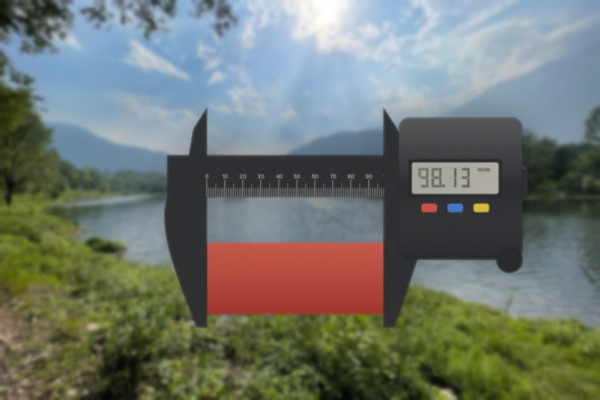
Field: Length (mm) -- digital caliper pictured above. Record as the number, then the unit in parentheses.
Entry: 98.13 (mm)
